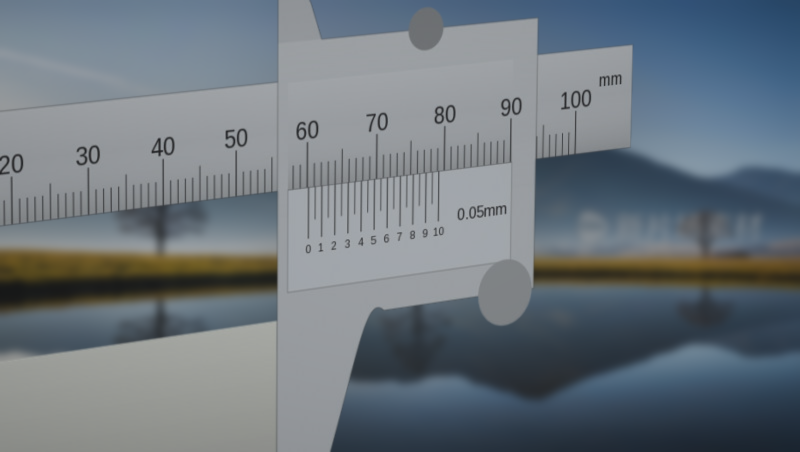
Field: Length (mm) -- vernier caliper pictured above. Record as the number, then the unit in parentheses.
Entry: 60.2 (mm)
